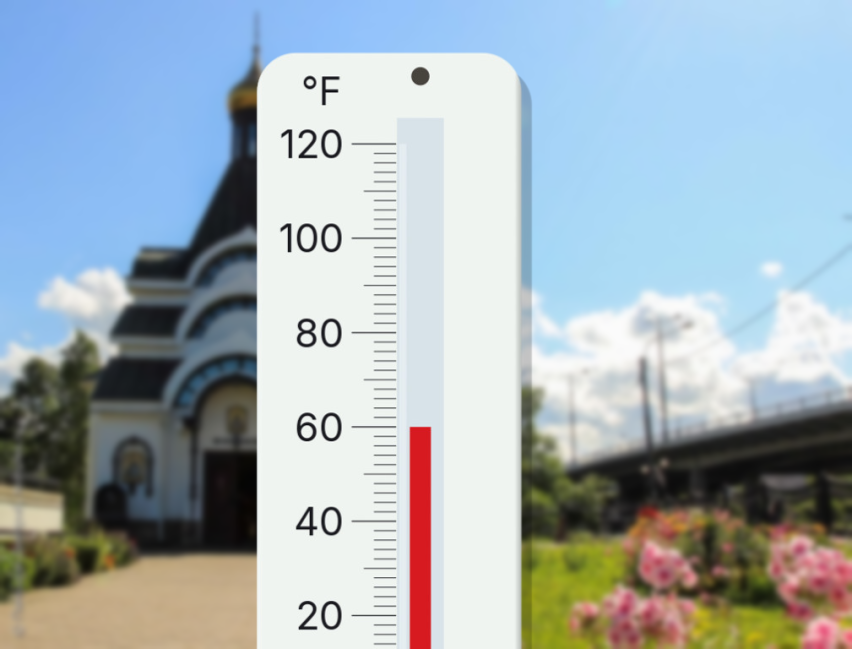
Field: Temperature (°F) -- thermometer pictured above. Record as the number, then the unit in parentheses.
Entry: 60 (°F)
